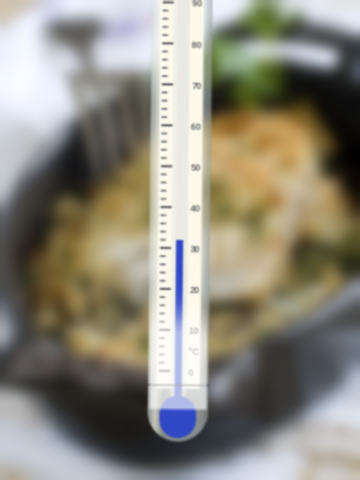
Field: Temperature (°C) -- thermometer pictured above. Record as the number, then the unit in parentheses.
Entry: 32 (°C)
